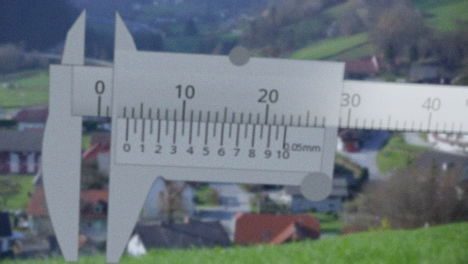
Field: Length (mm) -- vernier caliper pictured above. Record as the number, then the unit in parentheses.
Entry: 3.4 (mm)
